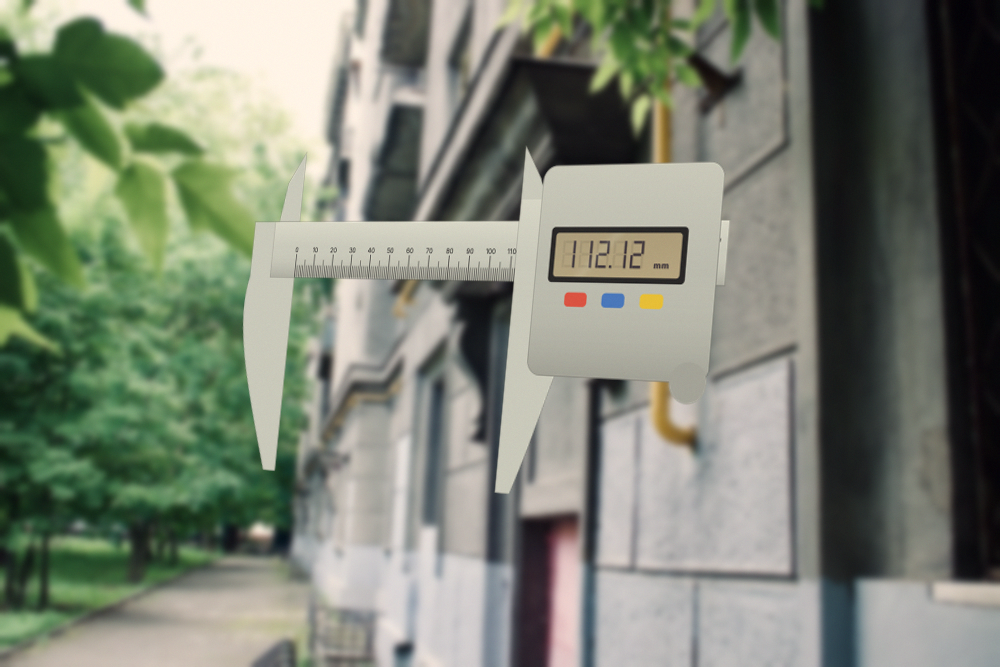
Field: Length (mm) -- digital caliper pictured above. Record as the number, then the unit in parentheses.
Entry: 112.12 (mm)
